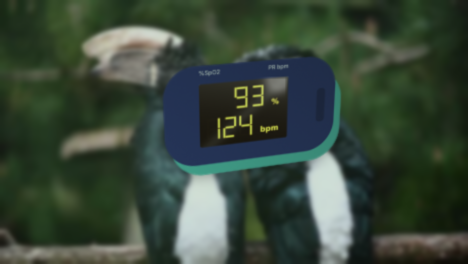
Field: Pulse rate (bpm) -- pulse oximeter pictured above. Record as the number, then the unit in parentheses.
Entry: 124 (bpm)
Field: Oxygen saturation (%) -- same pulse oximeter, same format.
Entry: 93 (%)
